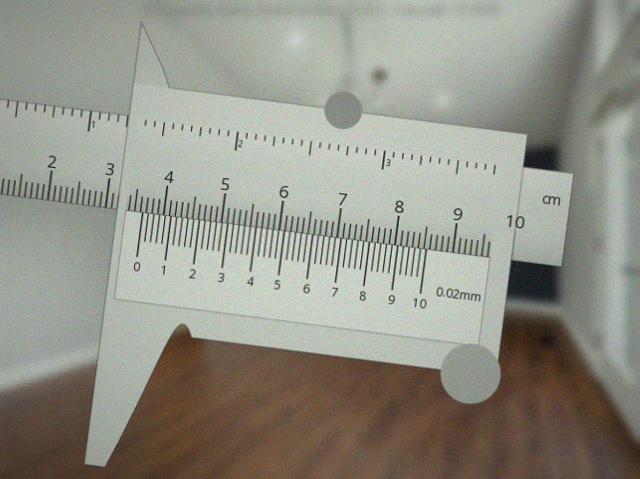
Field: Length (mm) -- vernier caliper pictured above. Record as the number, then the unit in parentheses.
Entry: 36.4 (mm)
